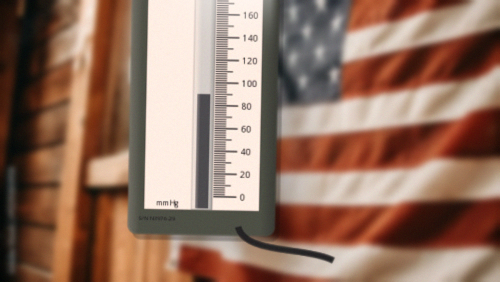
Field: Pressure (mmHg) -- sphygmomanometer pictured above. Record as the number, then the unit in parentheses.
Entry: 90 (mmHg)
